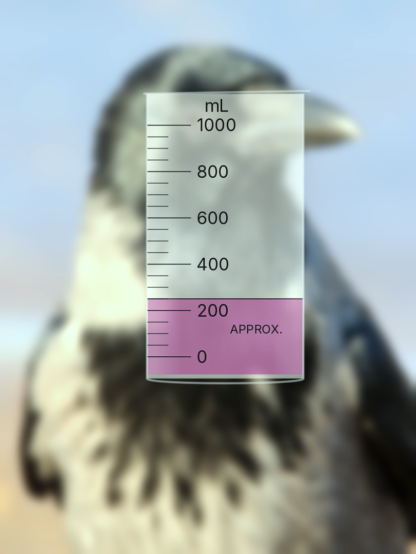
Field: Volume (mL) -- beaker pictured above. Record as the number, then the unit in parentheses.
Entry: 250 (mL)
